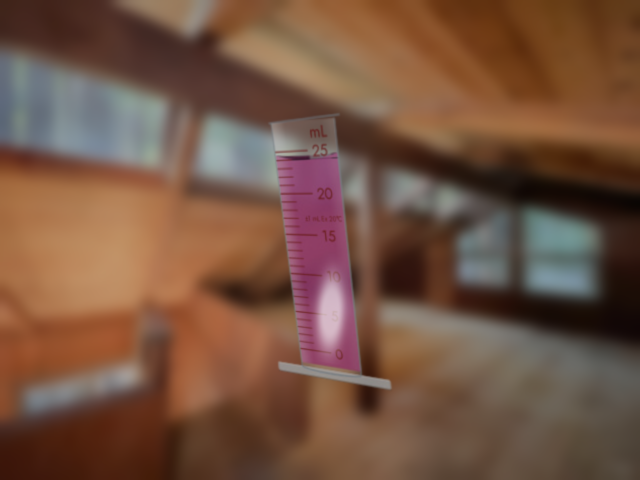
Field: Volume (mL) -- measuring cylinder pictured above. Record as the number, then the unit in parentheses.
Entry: 24 (mL)
